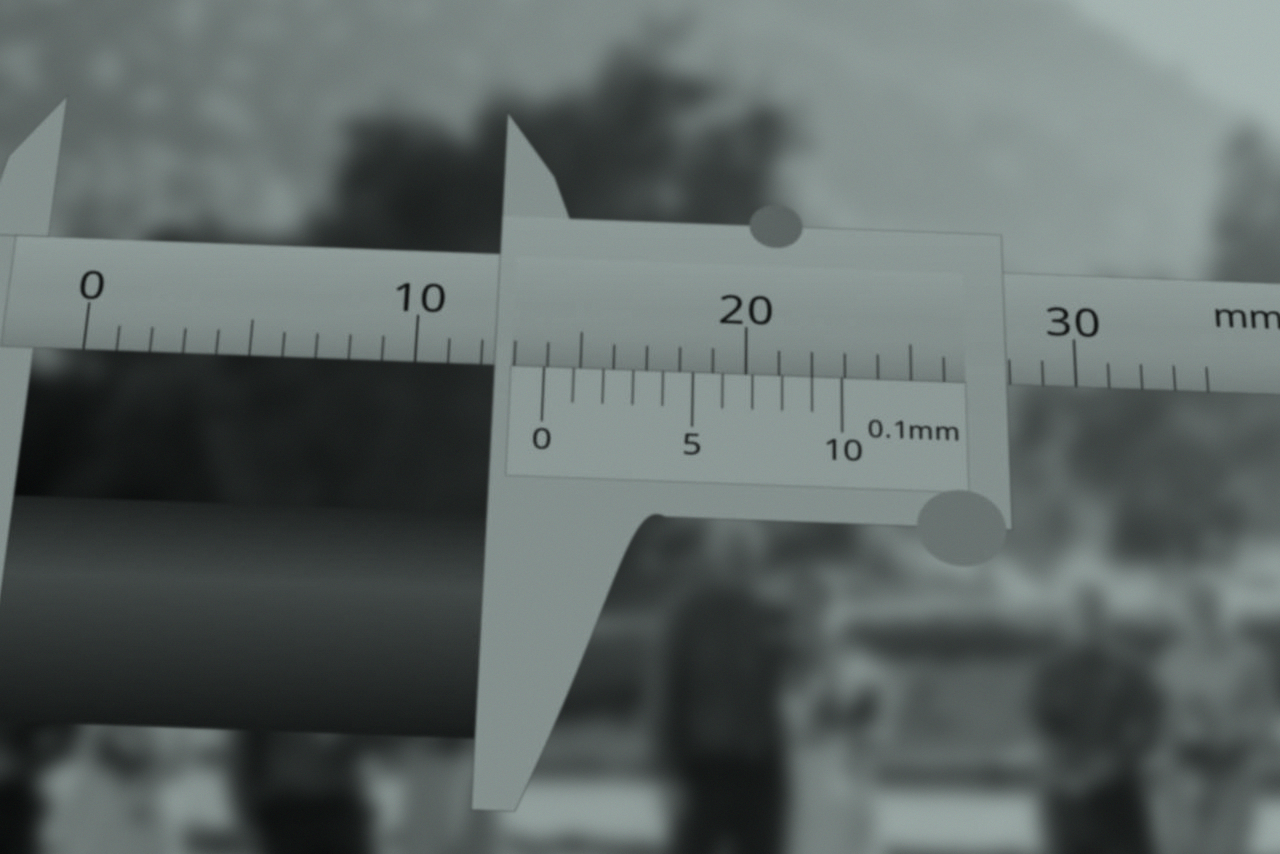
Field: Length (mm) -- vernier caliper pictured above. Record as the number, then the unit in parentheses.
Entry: 13.9 (mm)
